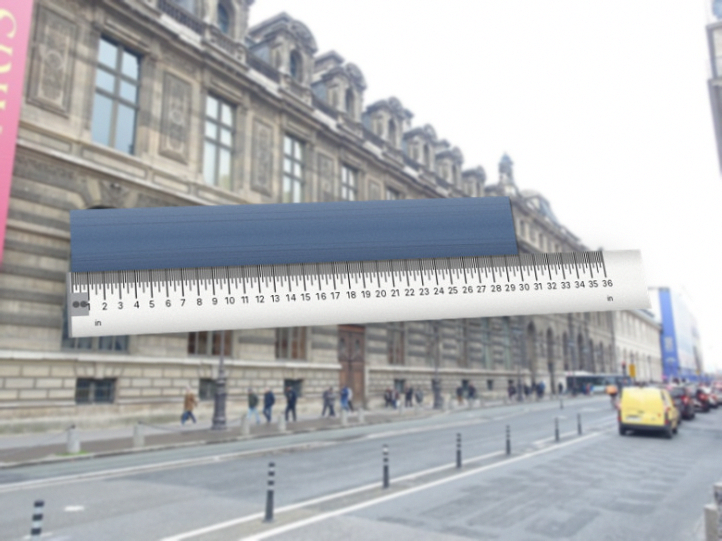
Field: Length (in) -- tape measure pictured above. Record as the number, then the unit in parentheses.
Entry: 30 (in)
